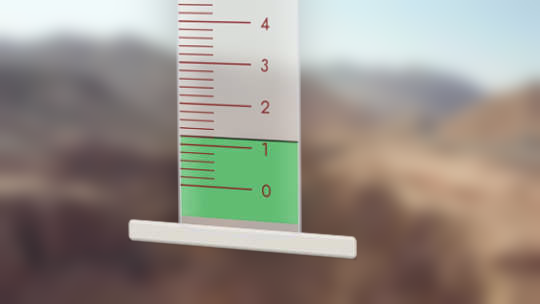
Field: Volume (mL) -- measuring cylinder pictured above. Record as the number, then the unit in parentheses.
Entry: 1.2 (mL)
